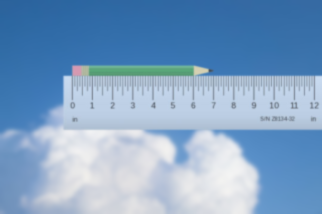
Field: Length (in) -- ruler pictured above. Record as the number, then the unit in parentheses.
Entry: 7 (in)
